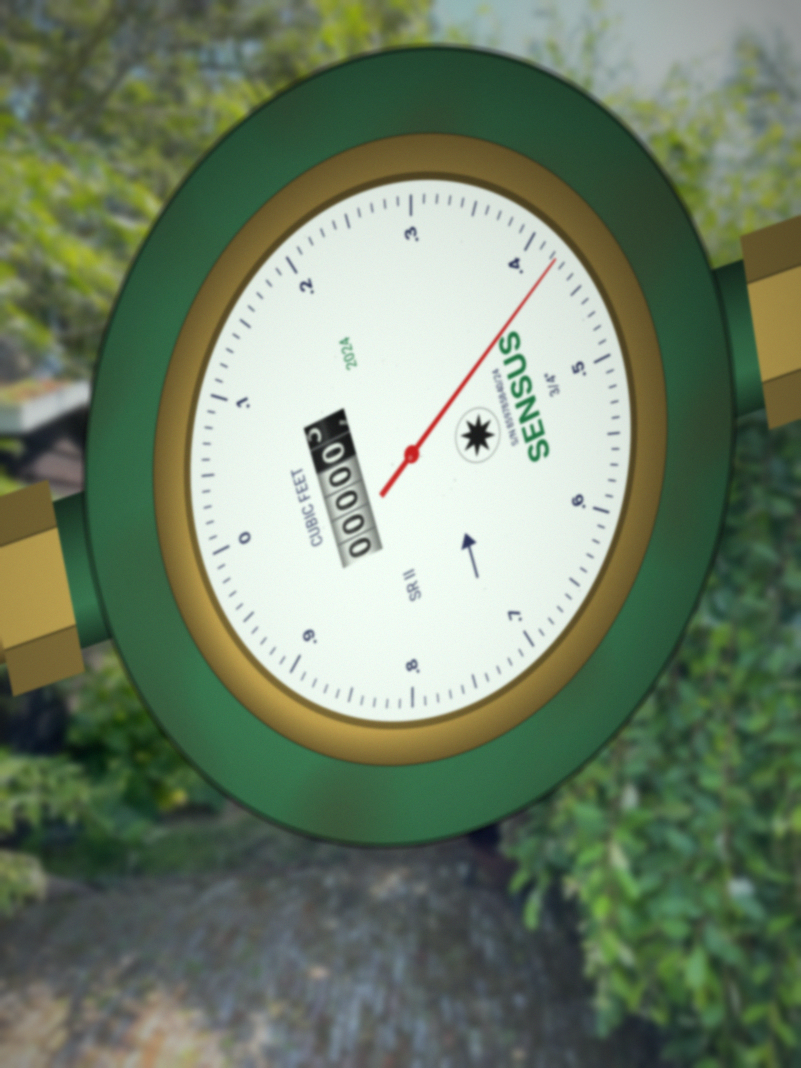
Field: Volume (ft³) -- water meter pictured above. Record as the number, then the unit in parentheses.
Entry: 3.42 (ft³)
